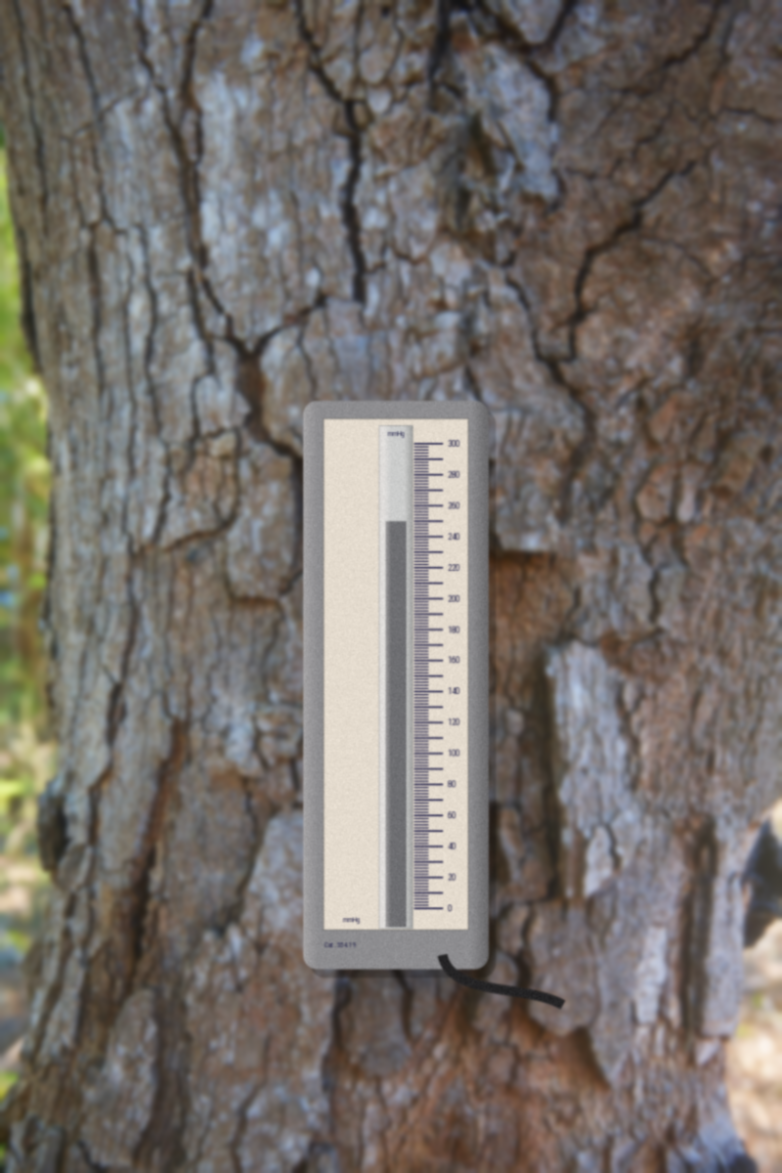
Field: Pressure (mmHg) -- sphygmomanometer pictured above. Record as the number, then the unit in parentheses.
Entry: 250 (mmHg)
